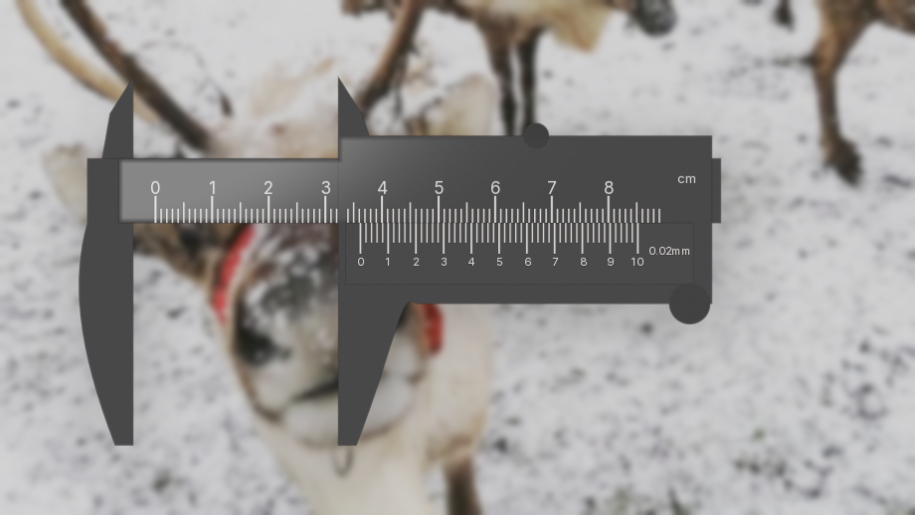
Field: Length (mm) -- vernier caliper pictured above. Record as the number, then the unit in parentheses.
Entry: 36.2 (mm)
